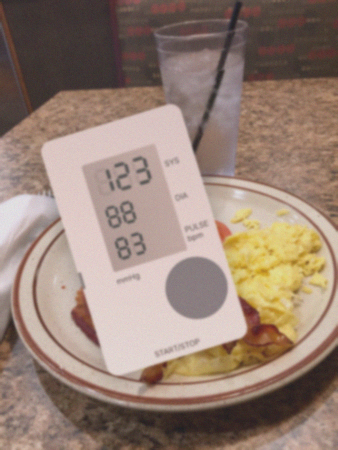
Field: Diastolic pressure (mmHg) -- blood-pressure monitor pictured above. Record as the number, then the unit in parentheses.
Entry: 88 (mmHg)
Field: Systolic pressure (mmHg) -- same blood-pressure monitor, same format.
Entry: 123 (mmHg)
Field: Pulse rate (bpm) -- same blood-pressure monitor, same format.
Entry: 83 (bpm)
